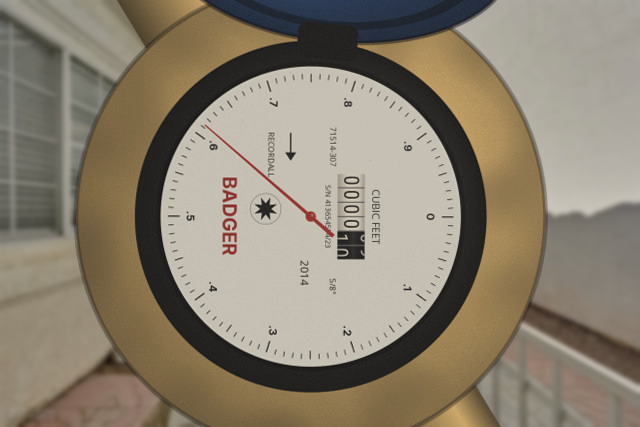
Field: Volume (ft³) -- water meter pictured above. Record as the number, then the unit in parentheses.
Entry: 9.61 (ft³)
